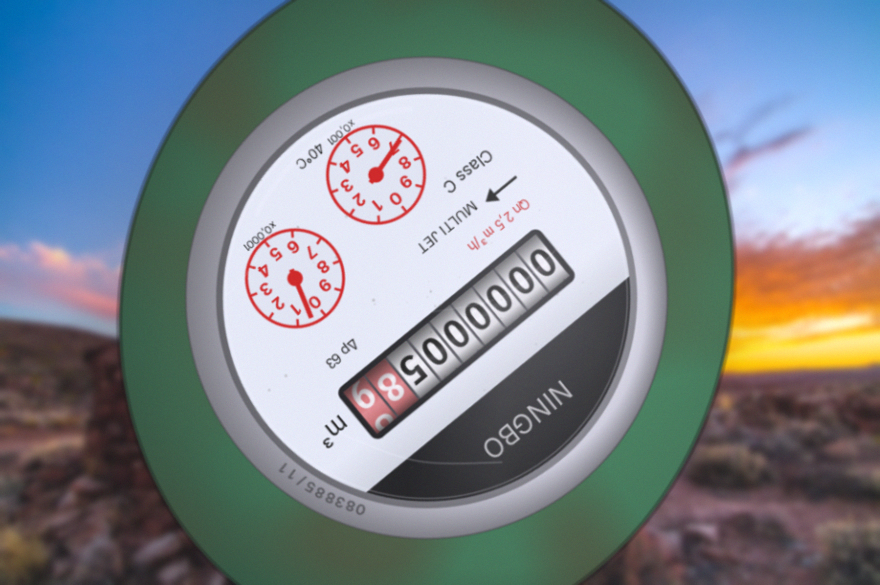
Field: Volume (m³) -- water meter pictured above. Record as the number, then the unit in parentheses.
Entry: 5.8870 (m³)
